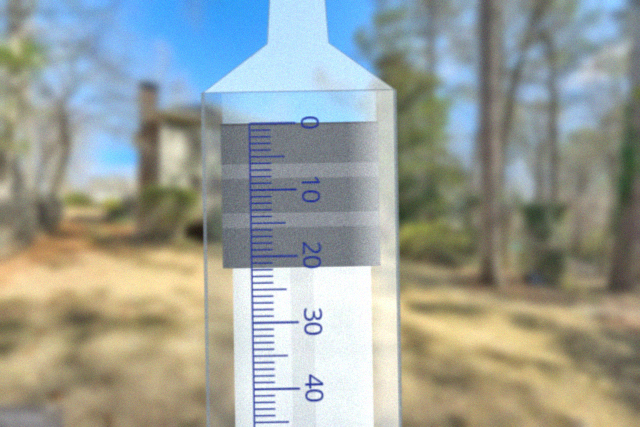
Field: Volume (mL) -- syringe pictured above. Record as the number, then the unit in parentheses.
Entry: 0 (mL)
